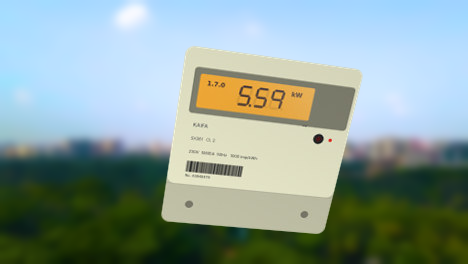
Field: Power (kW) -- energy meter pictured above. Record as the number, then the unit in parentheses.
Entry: 5.59 (kW)
